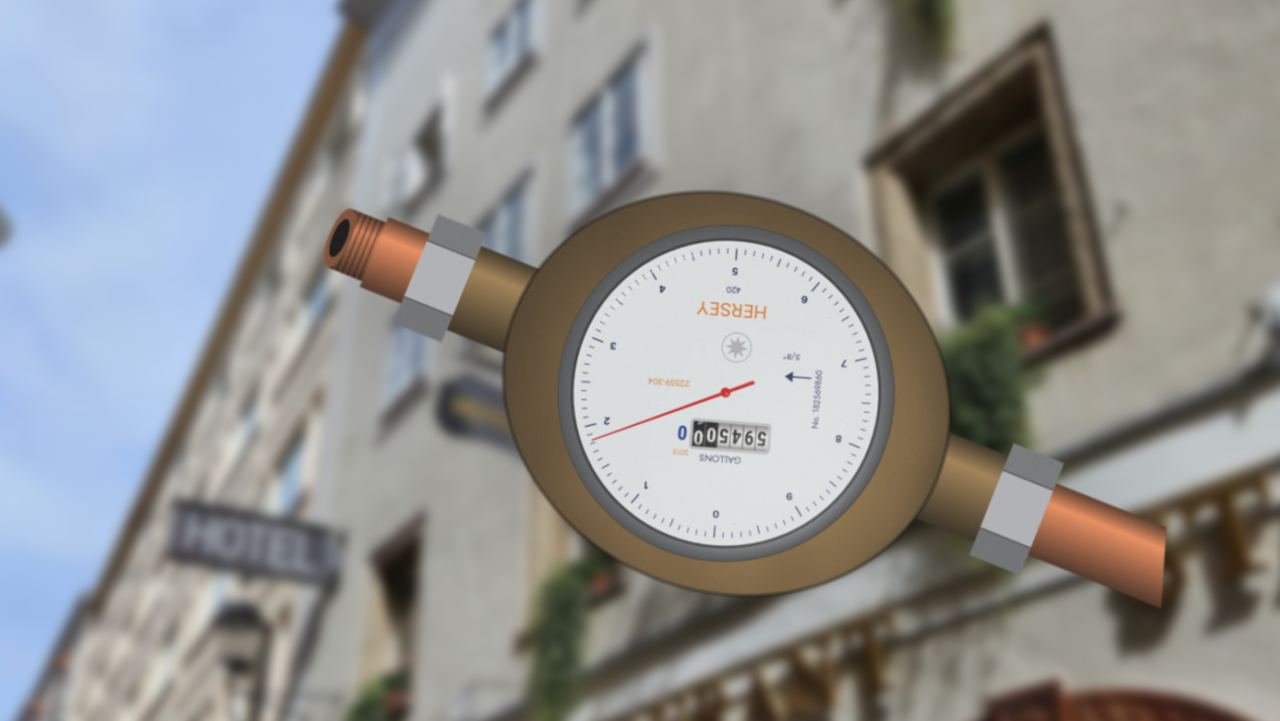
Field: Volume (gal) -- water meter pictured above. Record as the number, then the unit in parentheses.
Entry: 5945001.8 (gal)
